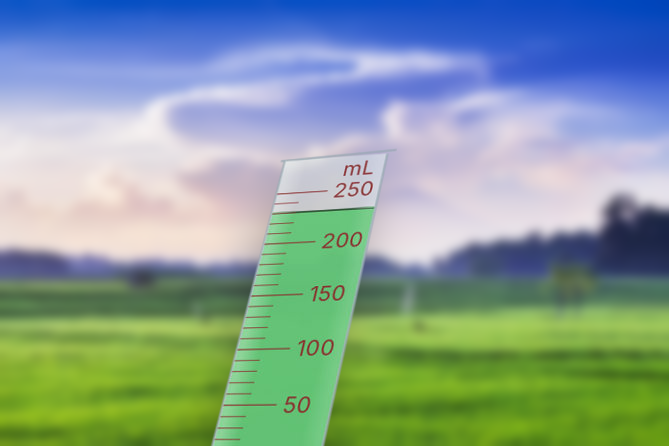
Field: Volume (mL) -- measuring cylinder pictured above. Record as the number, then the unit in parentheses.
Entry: 230 (mL)
